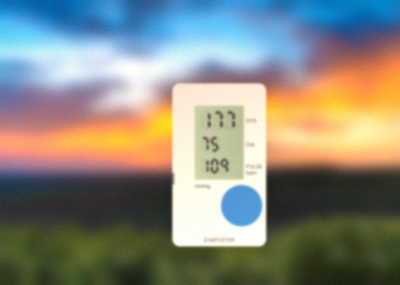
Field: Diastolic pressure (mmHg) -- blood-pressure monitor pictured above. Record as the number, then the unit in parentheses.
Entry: 75 (mmHg)
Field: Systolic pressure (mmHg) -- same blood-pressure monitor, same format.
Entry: 177 (mmHg)
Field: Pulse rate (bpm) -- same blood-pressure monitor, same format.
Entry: 109 (bpm)
